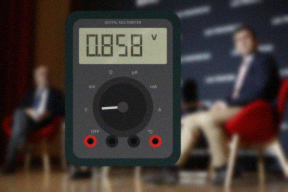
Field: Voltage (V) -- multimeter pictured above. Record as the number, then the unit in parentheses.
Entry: 0.858 (V)
